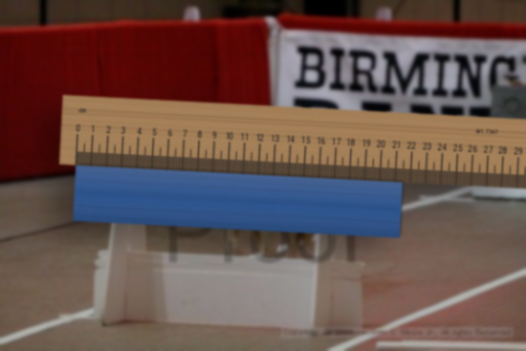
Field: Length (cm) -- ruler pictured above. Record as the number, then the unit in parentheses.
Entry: 21.5 (cm)
